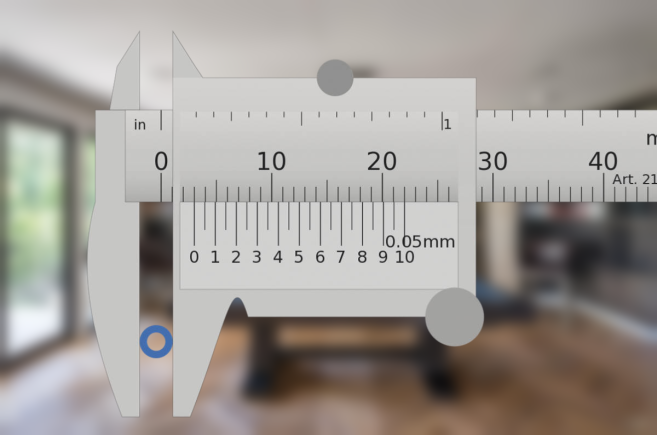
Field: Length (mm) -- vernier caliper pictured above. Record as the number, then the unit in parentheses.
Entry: 3.0 (mm)
